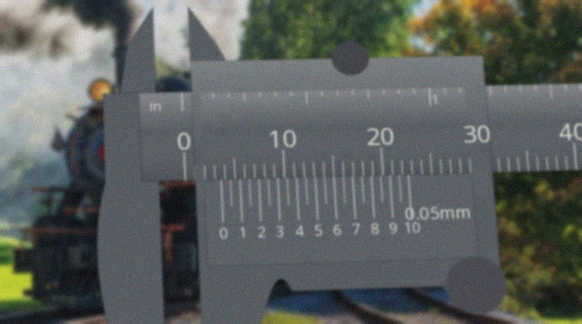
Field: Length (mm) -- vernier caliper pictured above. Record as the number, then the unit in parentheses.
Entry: 3.6 (mm)
